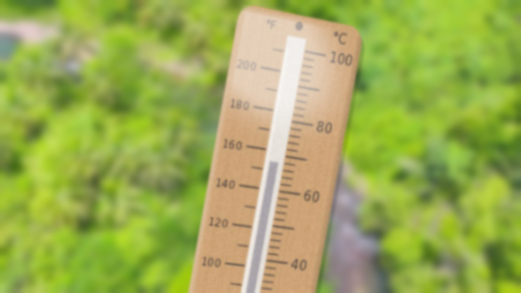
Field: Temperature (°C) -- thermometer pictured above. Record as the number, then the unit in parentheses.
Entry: 68 (°C)
